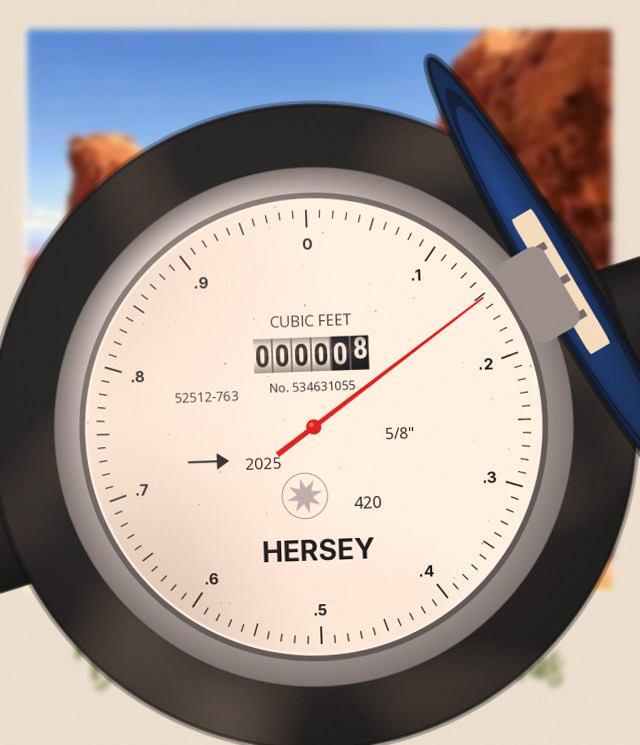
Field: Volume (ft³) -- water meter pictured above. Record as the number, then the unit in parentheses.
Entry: 8.15 (ft³)
